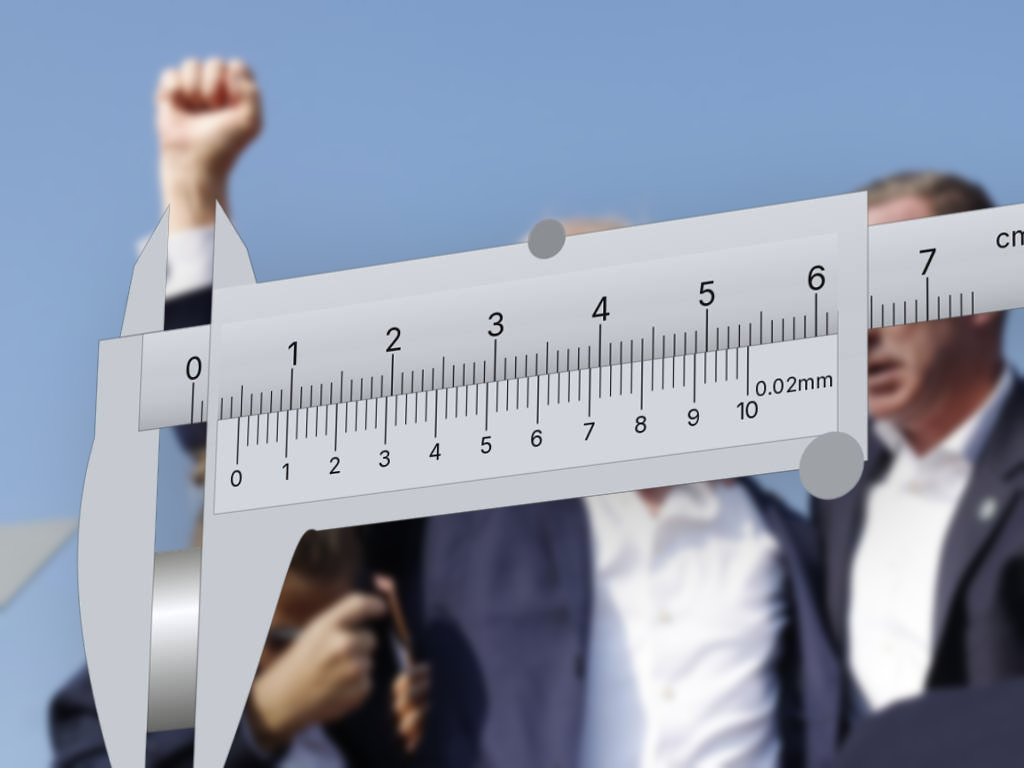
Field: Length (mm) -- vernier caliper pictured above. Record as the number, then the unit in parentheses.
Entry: 4.8 (mm)
